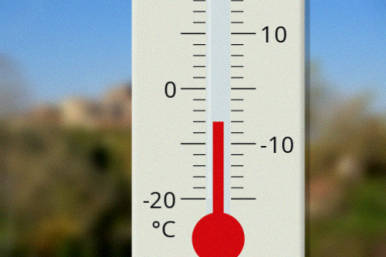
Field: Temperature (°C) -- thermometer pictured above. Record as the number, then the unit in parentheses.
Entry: -6 (°C)
